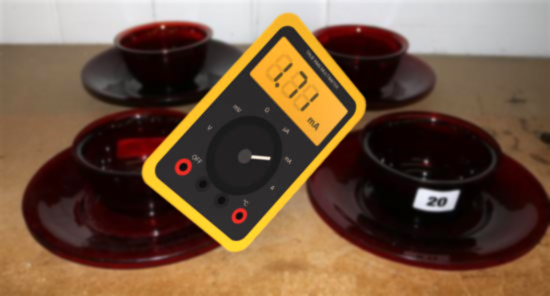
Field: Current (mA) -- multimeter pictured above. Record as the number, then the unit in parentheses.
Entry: 1.71 (mA)
